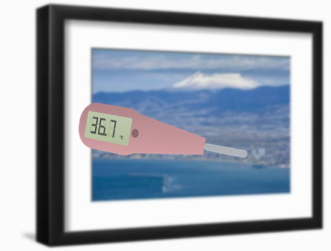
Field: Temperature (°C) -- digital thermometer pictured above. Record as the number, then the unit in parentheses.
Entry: 36.7 (°C)
